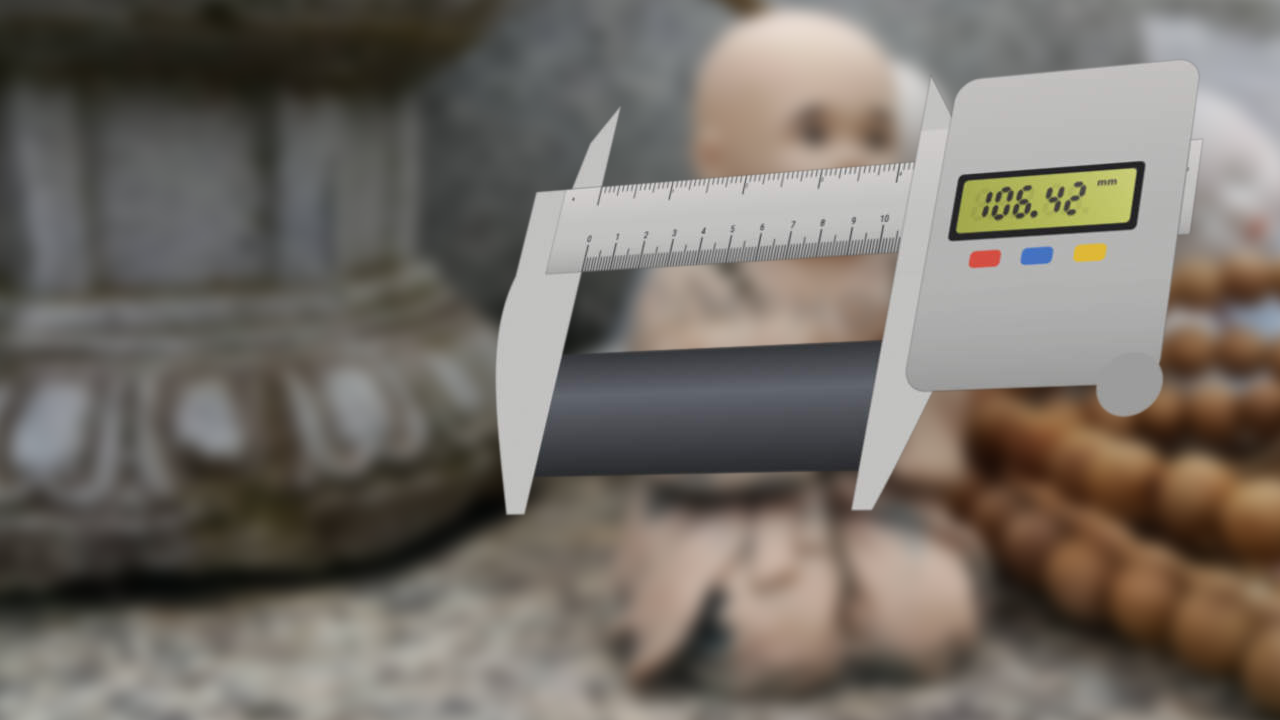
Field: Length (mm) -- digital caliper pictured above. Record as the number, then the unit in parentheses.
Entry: 106.42 (mm)
